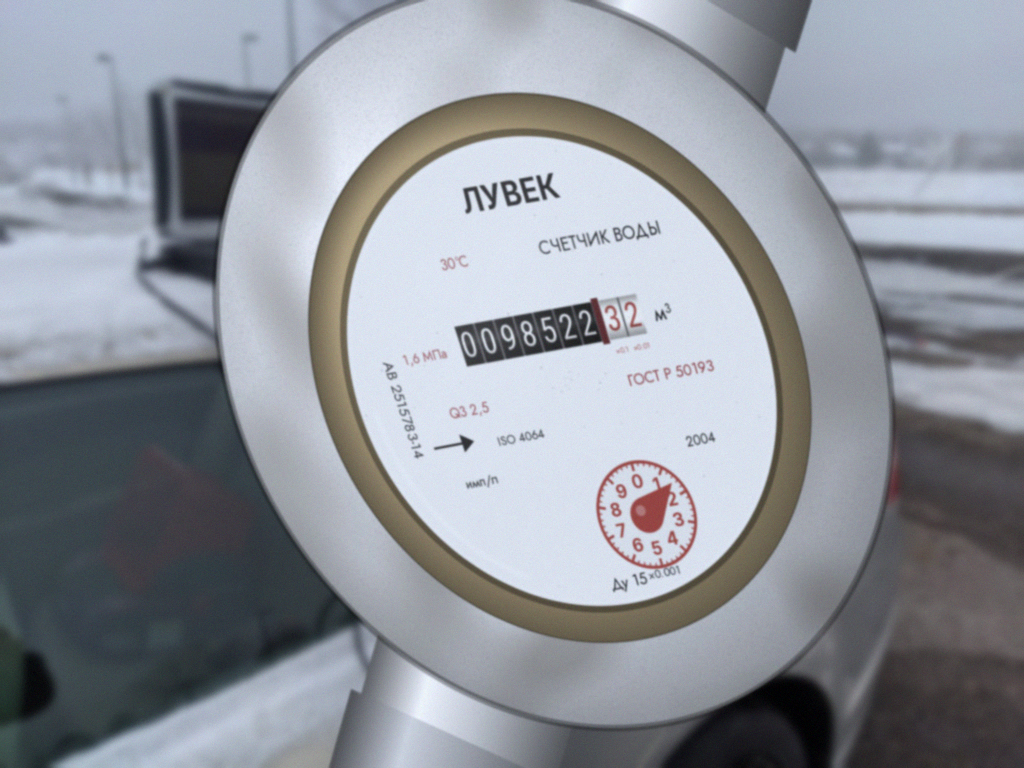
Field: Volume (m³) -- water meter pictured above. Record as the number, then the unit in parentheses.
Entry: 98522.321 (m³)
